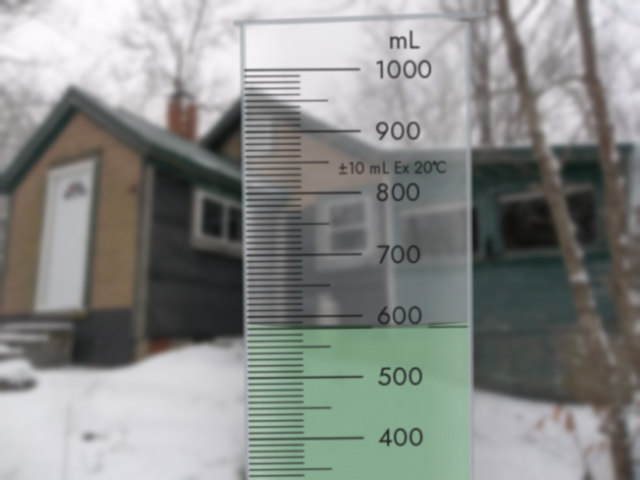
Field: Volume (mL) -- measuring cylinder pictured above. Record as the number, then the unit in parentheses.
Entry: 580 (mL)
